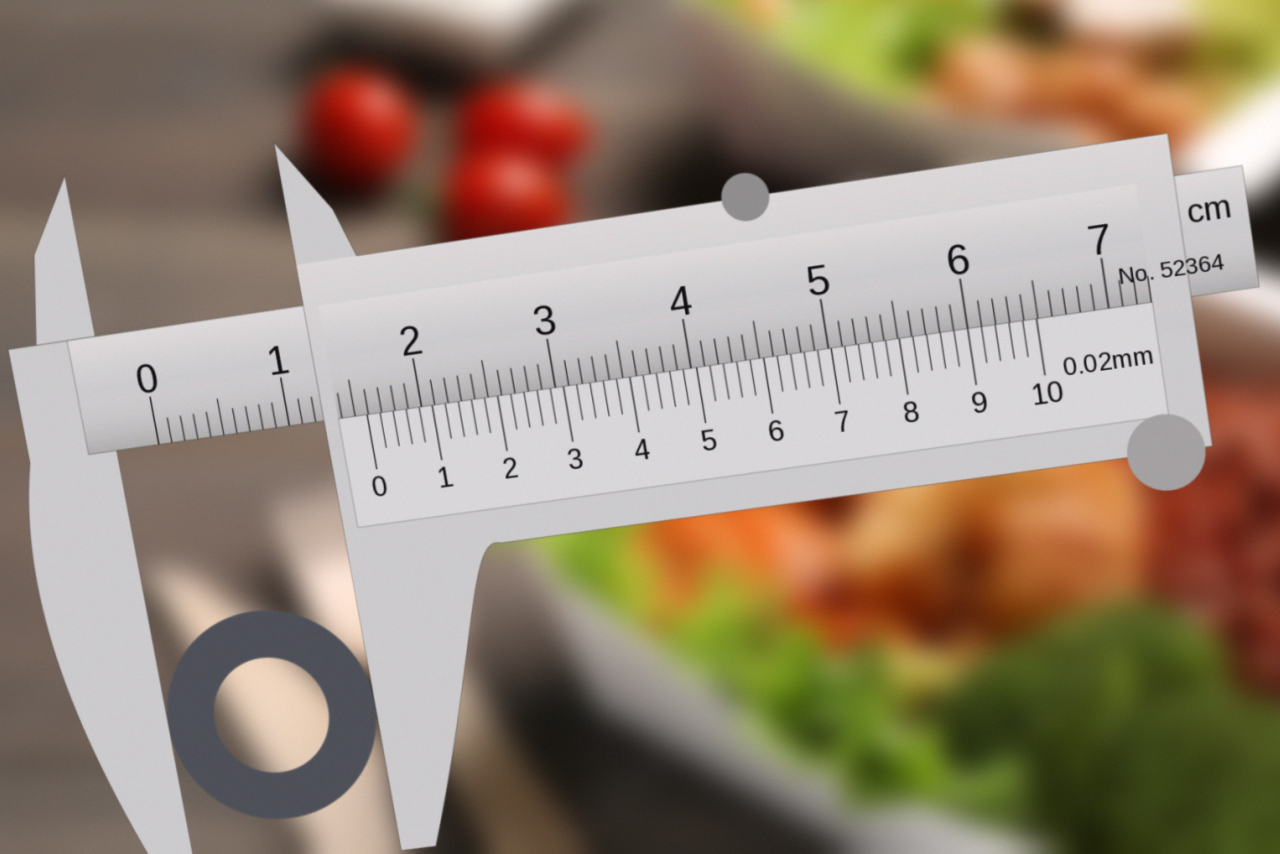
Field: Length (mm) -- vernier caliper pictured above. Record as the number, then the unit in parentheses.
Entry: 15.9 (mm)
